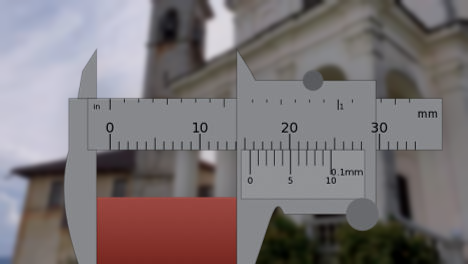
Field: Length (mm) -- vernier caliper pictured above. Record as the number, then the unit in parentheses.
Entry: 15.6 (mm)
